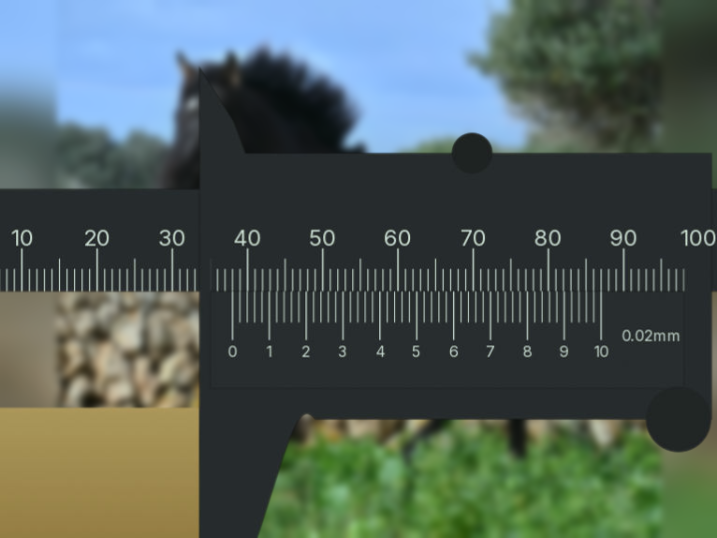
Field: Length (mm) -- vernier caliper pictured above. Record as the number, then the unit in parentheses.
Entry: 38.0 (mm)
